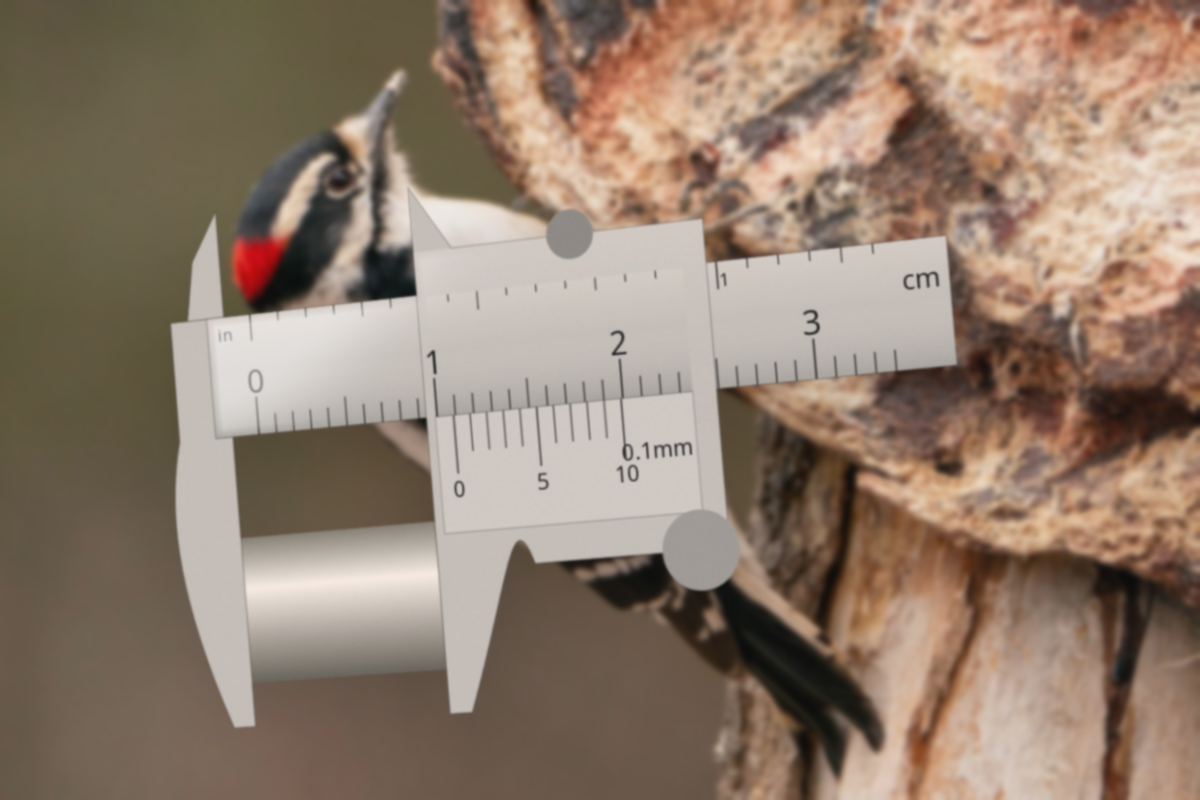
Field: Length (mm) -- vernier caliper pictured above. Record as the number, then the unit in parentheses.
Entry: 10.9 (mm)
